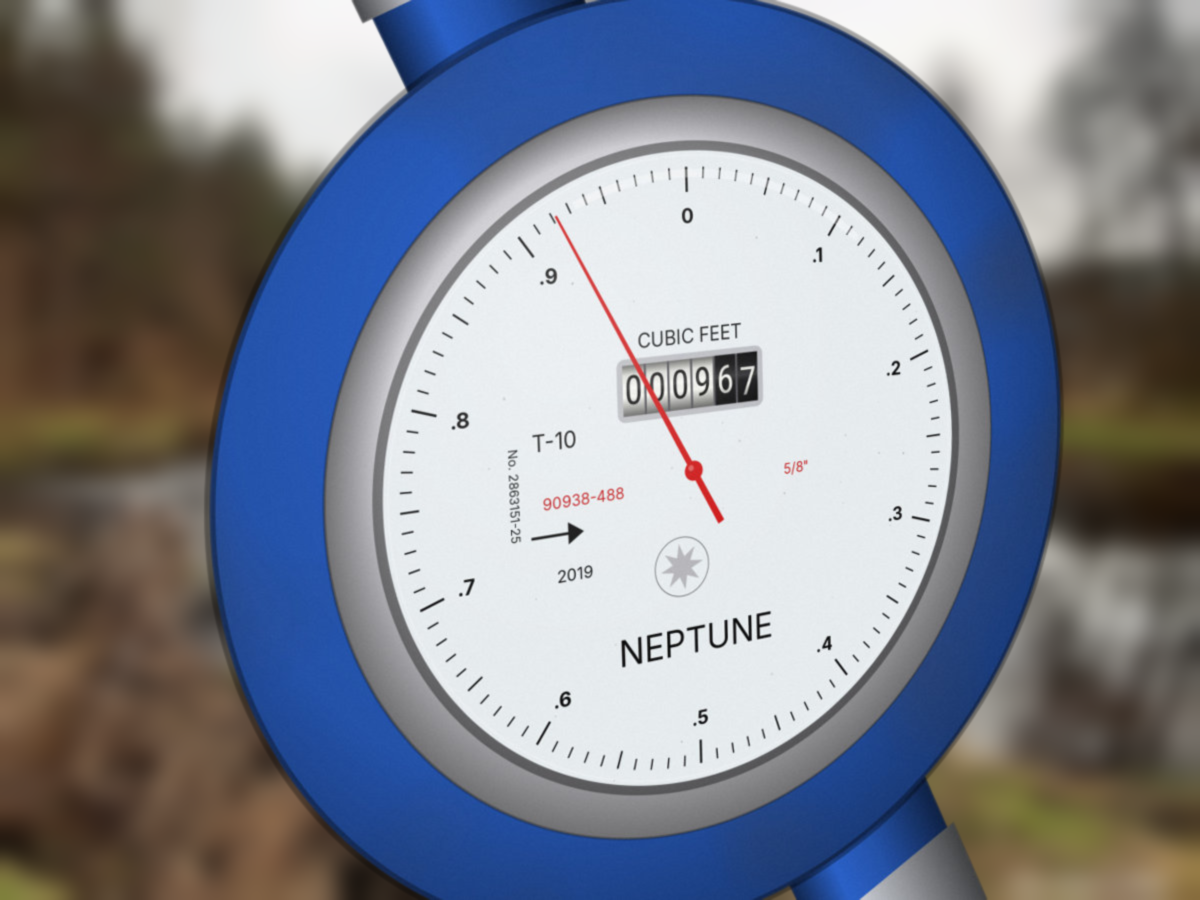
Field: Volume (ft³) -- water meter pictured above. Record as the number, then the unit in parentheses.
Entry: 966.92 (ft³)
